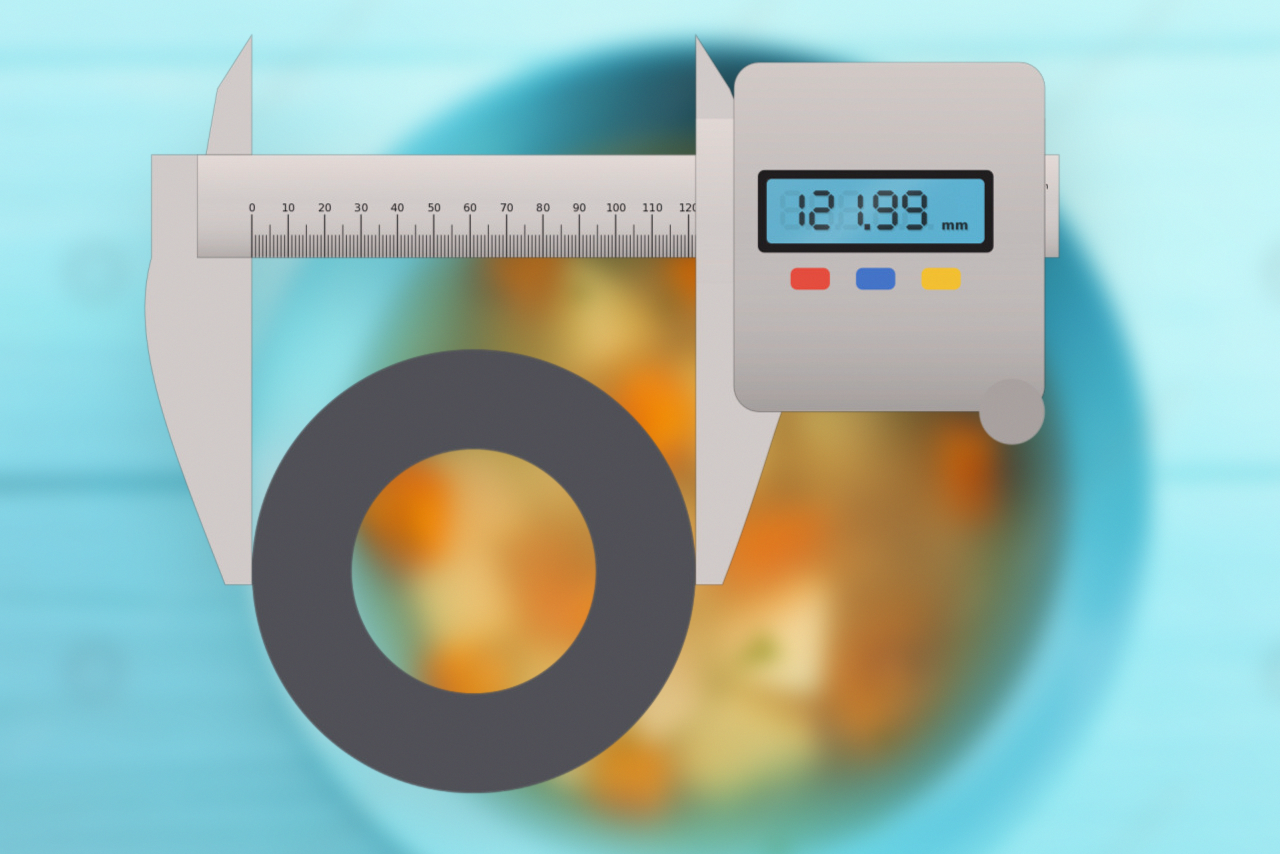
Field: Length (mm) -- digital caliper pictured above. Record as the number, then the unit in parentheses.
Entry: 121.99 (mm)
